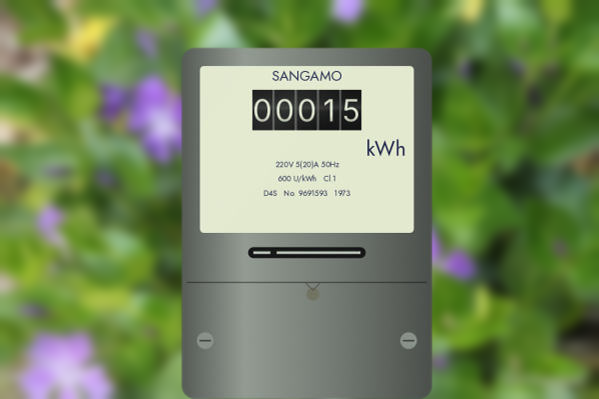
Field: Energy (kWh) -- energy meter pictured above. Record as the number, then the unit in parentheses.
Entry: 15 (kWh)
